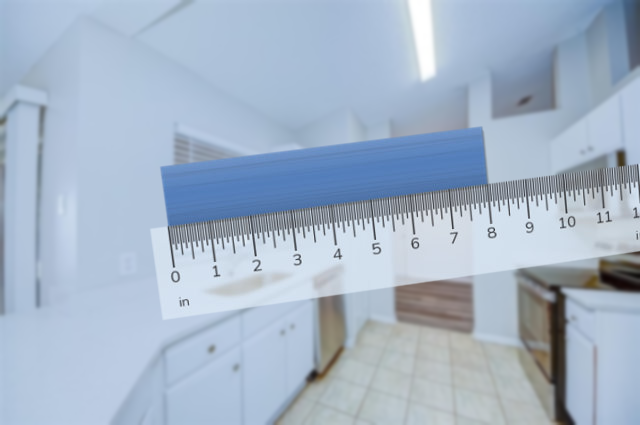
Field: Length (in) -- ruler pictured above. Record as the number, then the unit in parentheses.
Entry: 8 (in)
